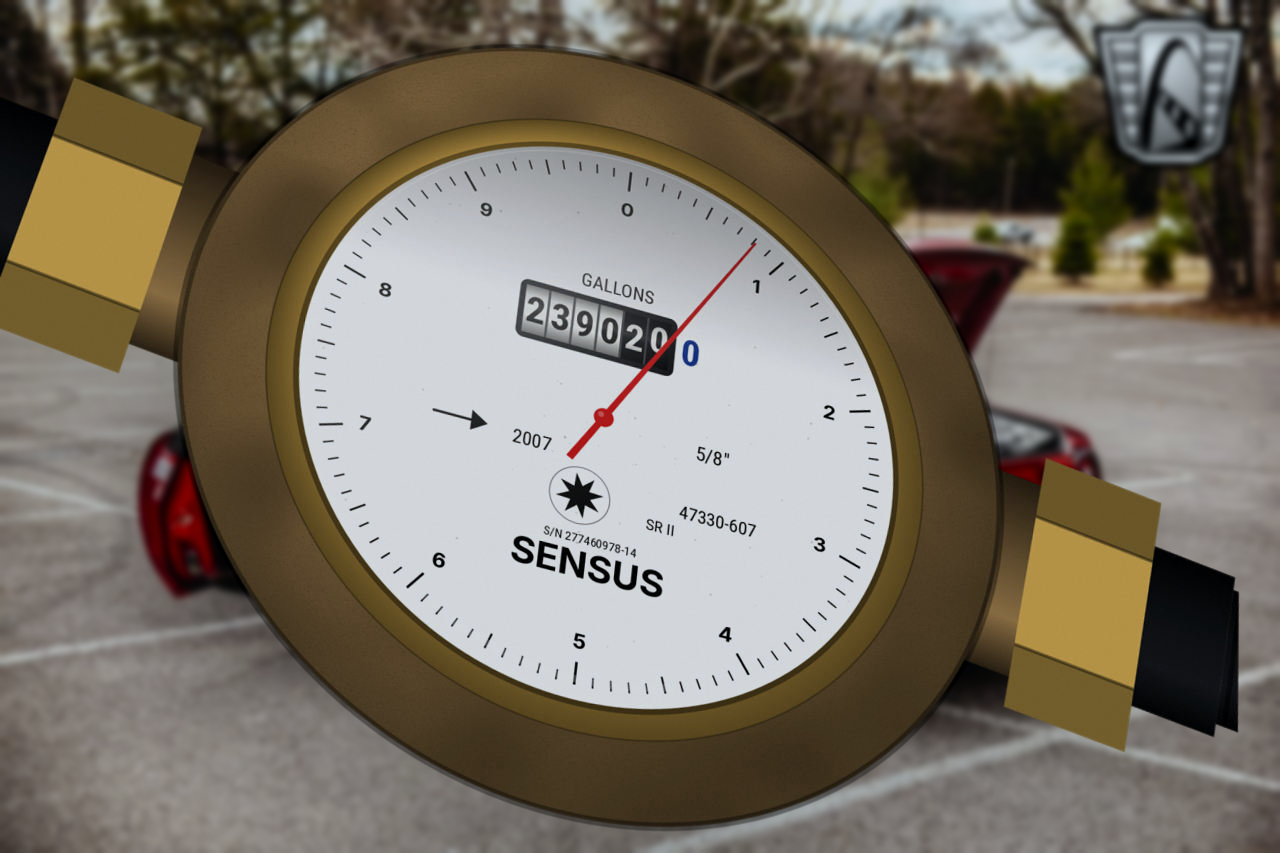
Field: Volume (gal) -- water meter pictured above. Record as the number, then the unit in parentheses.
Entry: 2390200.8 (gal)
